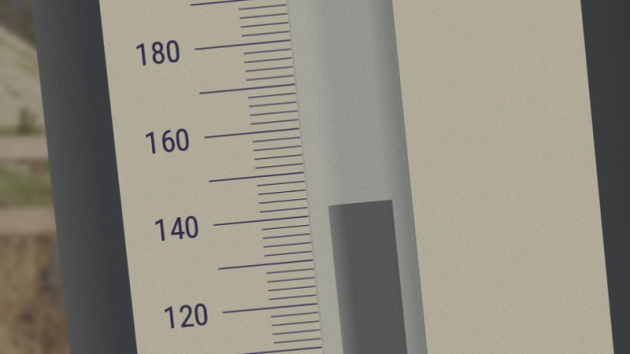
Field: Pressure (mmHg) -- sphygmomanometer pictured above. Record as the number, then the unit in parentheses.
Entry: 142 (mmHg)
